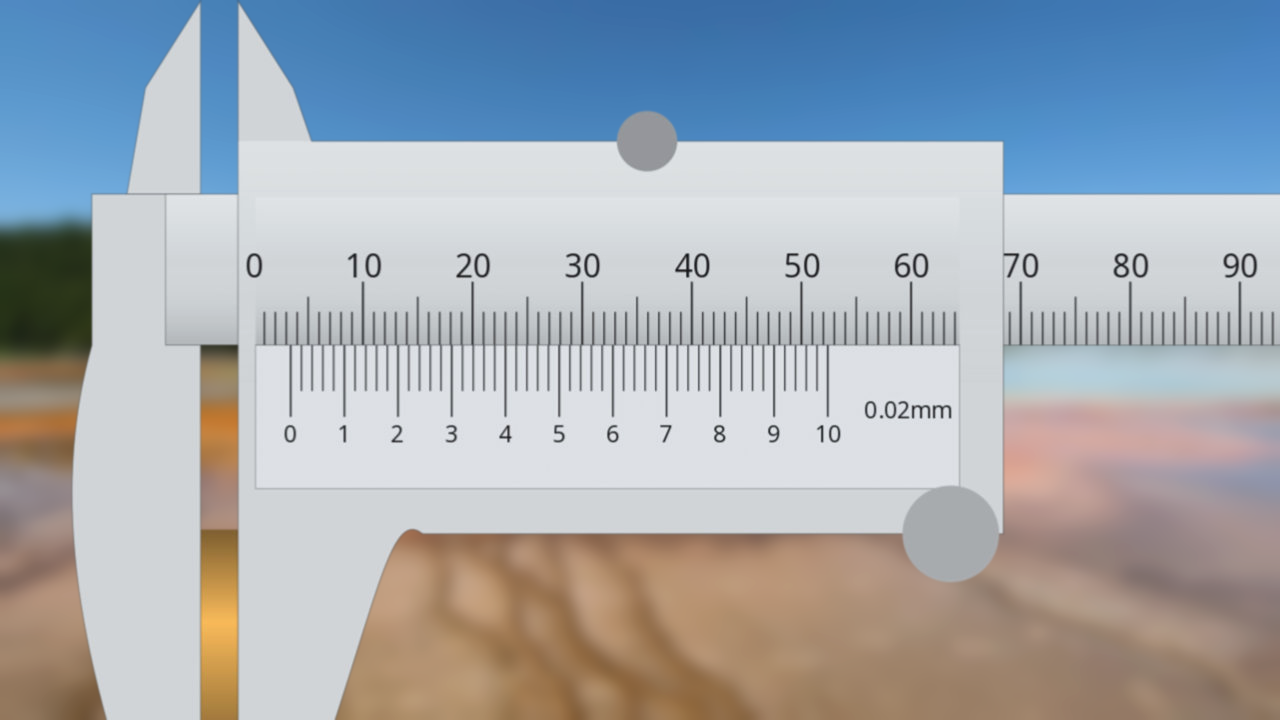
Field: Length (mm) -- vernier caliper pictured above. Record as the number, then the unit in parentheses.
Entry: 3.4 (mm)
